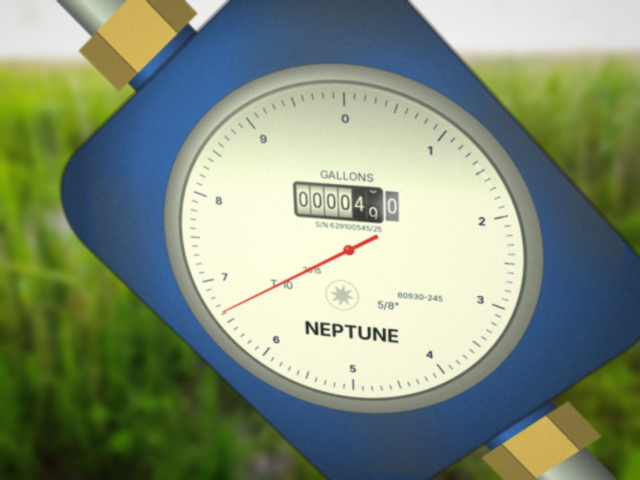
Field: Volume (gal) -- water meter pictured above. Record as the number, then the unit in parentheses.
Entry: 486.6 (gal)
